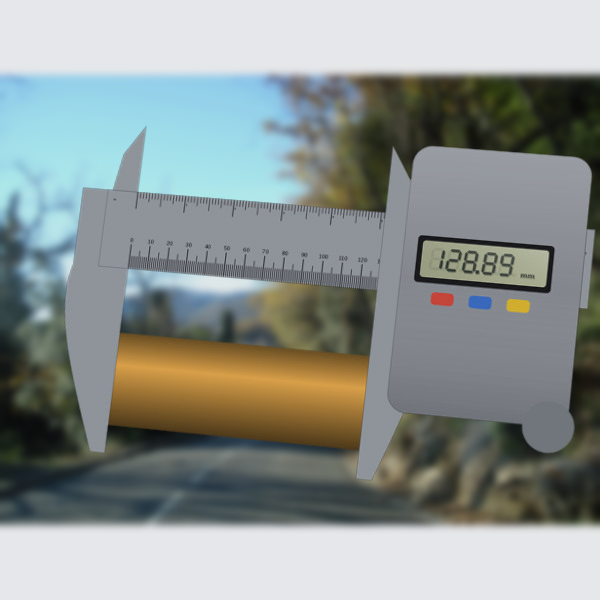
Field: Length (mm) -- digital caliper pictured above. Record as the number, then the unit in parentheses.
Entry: 128.89 (mm)
